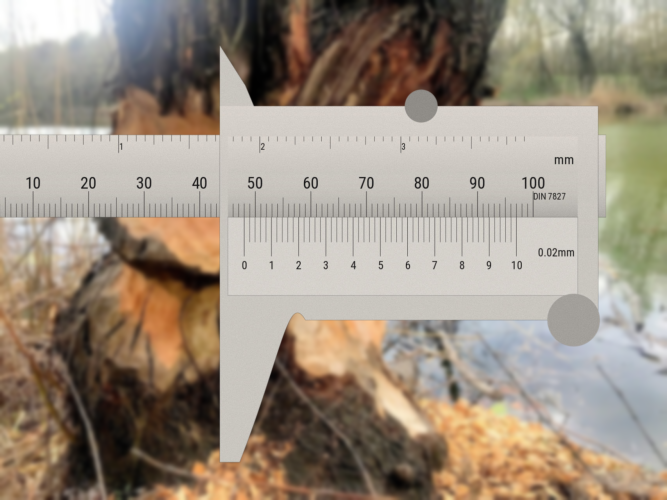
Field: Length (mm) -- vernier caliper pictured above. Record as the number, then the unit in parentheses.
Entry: 48.0 (mm)
